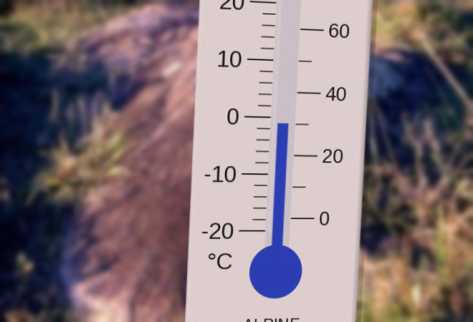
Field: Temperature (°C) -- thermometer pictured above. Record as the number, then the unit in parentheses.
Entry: -1 (°C)
